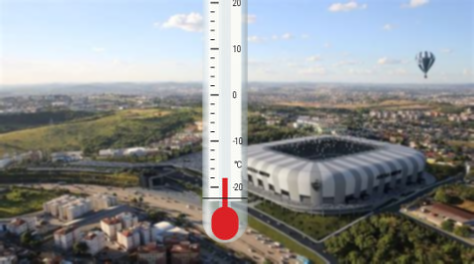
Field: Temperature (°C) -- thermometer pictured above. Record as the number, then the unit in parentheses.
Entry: -18 (°C)
